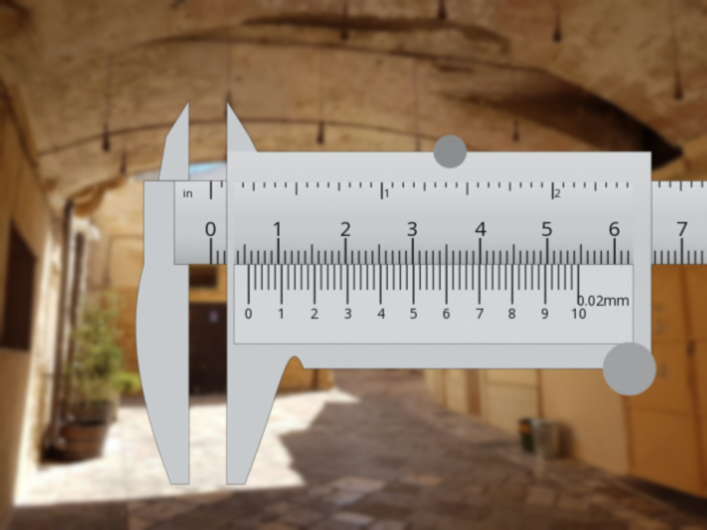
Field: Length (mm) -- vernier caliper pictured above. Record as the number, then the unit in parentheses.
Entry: 5.6 (mm)
